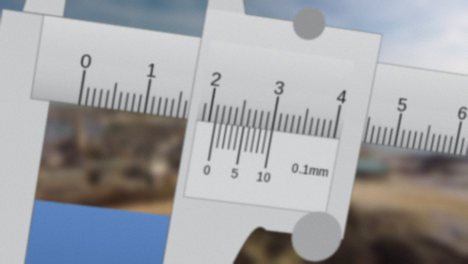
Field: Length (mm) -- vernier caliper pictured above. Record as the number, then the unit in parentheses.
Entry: 21.0 (mm)
